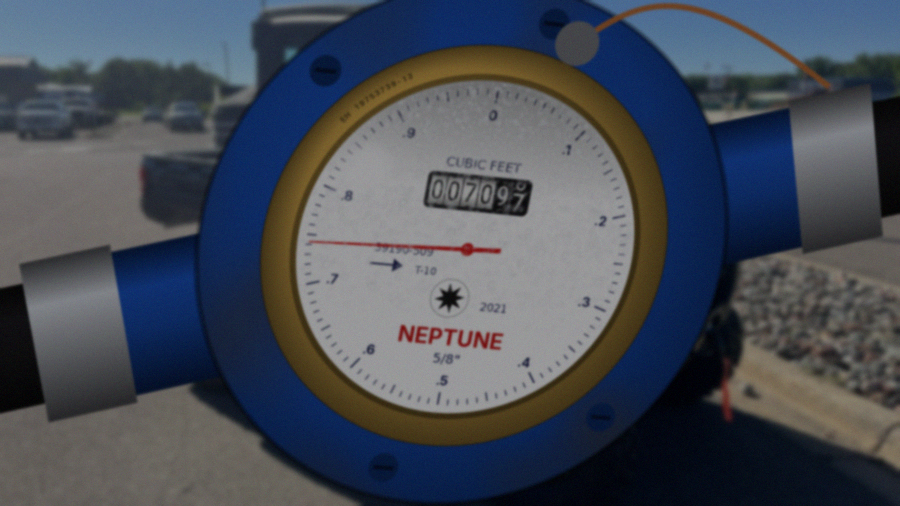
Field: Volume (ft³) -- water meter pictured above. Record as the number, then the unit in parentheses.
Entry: 7096.74 (ft³)
